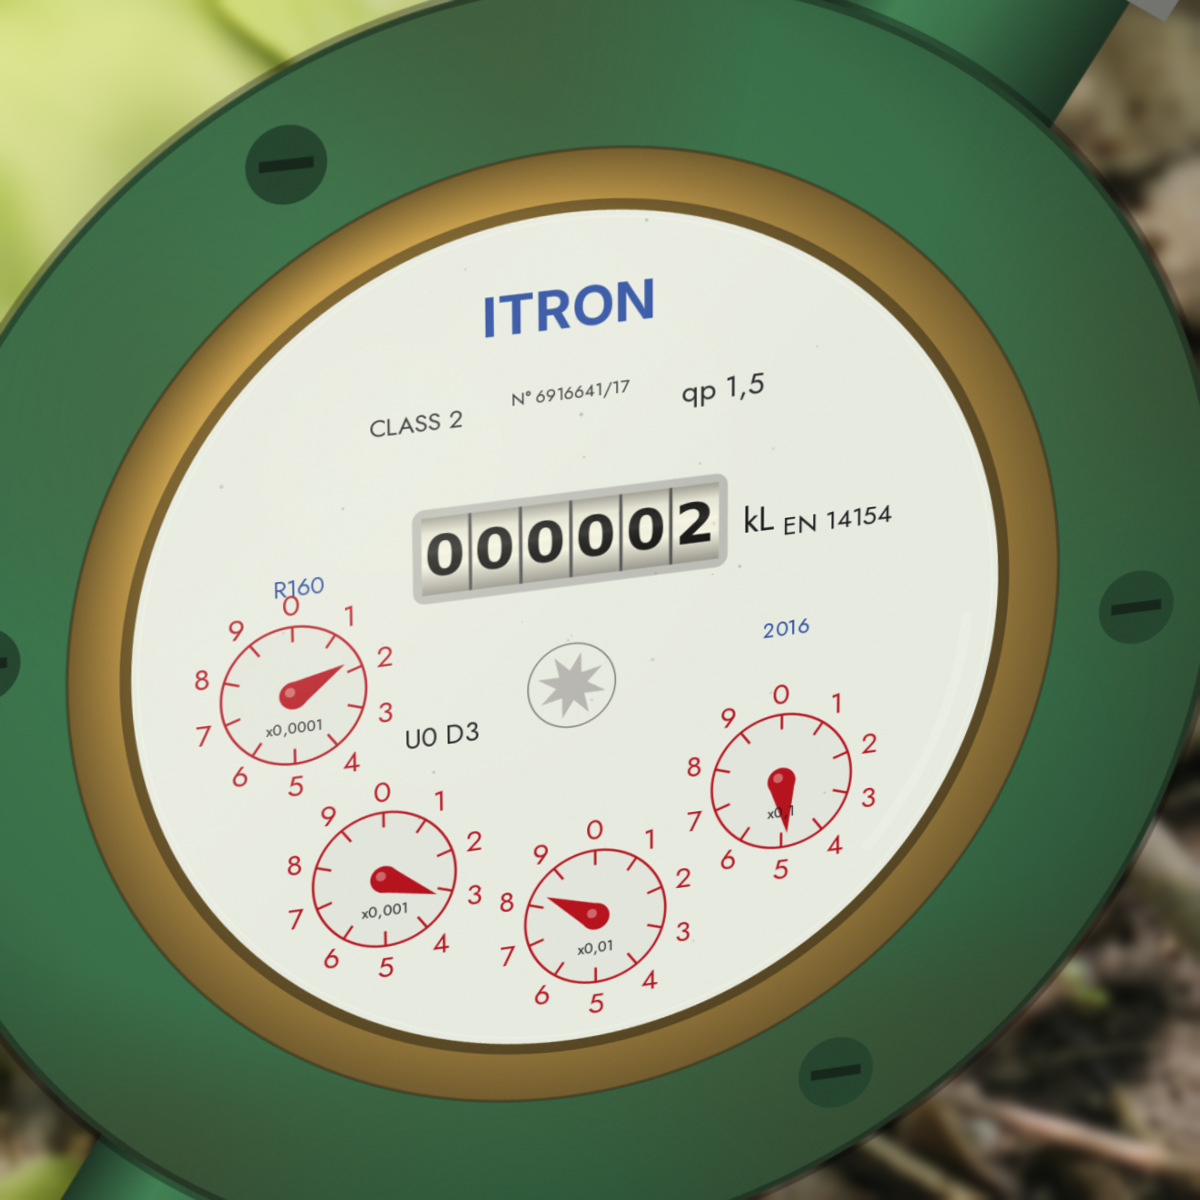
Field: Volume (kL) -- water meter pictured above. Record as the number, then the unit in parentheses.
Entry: 2.4831 (kL)
